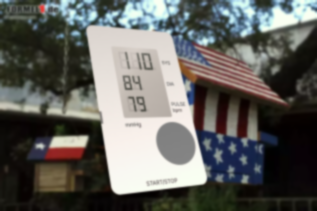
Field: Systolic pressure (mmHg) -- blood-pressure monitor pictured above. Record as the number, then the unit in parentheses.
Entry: 110 (mmHg)
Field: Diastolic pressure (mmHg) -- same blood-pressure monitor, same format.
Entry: 84 (mmHg)
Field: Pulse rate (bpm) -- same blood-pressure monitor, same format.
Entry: 79 (bpm)
